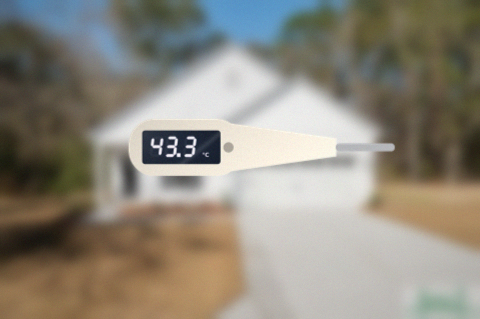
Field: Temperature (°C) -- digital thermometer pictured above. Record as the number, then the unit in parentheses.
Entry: 43.3 (°C)
